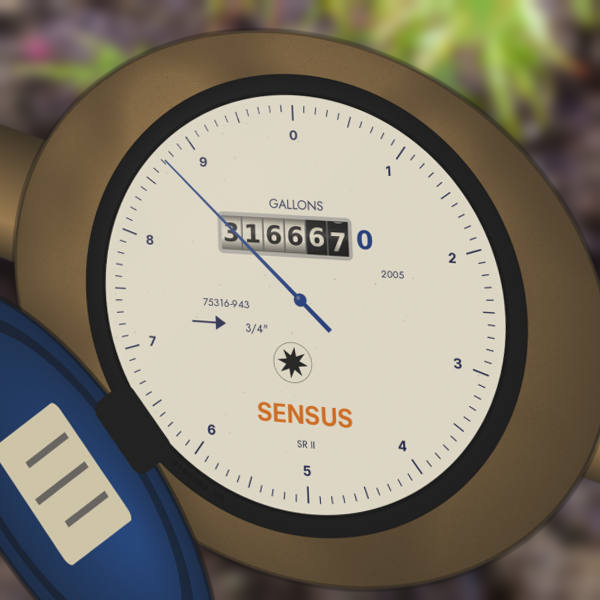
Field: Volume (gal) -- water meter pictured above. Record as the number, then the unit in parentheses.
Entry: 3166668.7 (gal)
